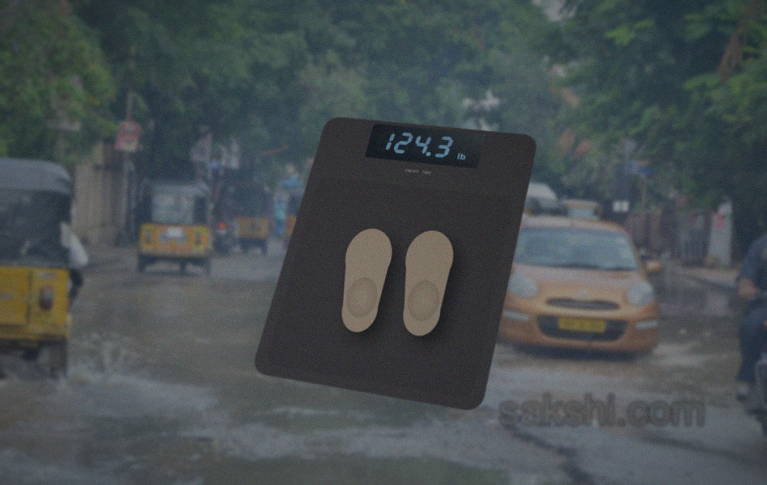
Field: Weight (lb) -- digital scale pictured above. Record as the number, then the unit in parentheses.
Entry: 124.3 (lb)
